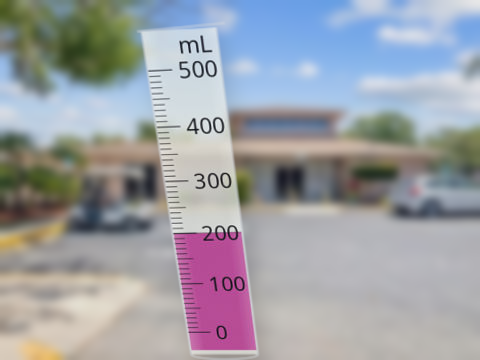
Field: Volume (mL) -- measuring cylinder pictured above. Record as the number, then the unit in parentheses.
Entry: 200 (mL)
